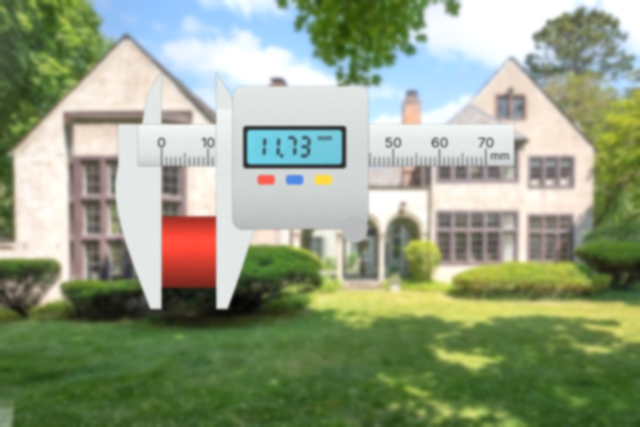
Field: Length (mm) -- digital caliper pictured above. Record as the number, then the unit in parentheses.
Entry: 11.73 (mm)
